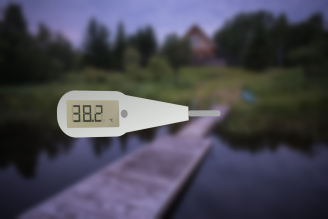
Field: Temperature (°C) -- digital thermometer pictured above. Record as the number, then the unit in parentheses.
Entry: 38.2 (°C)
